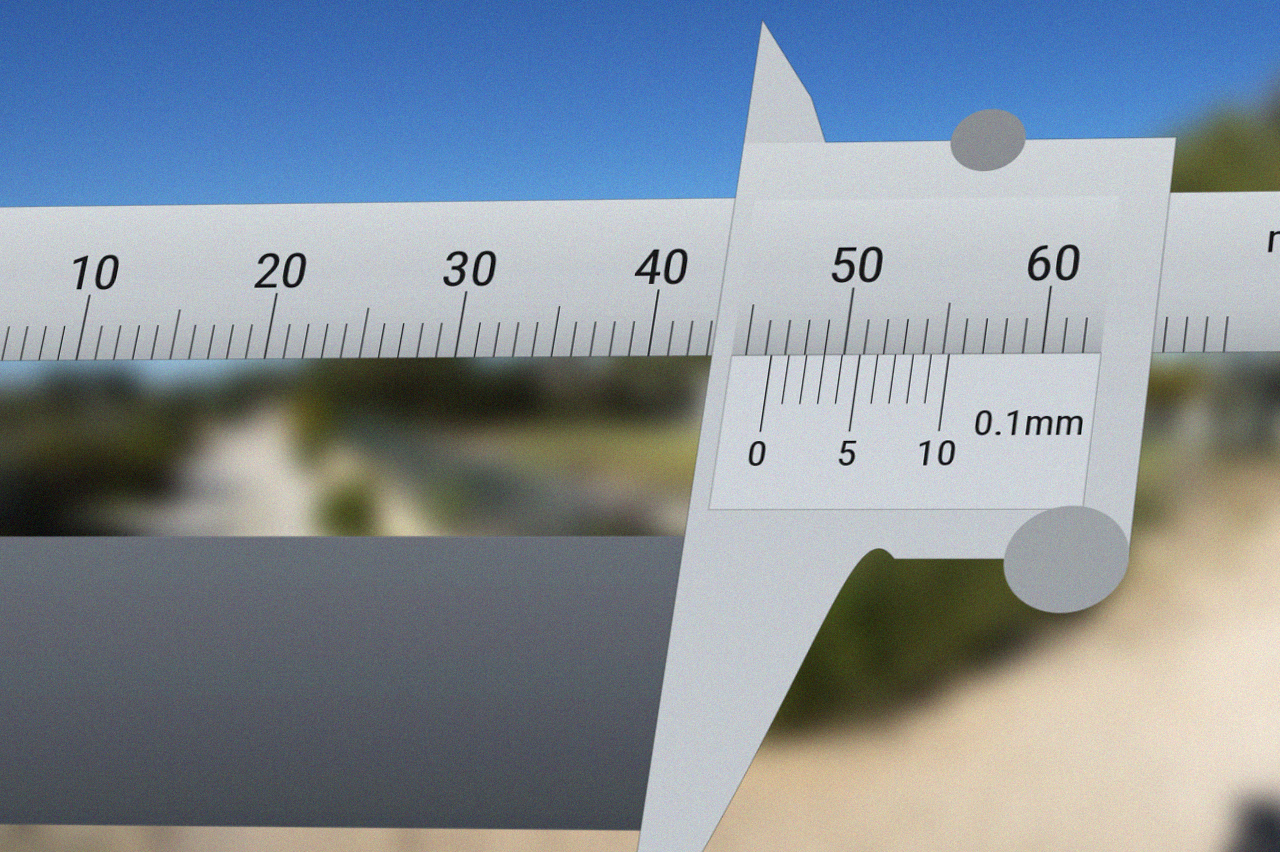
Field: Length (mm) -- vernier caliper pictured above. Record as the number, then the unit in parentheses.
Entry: 46.3 (mm)
